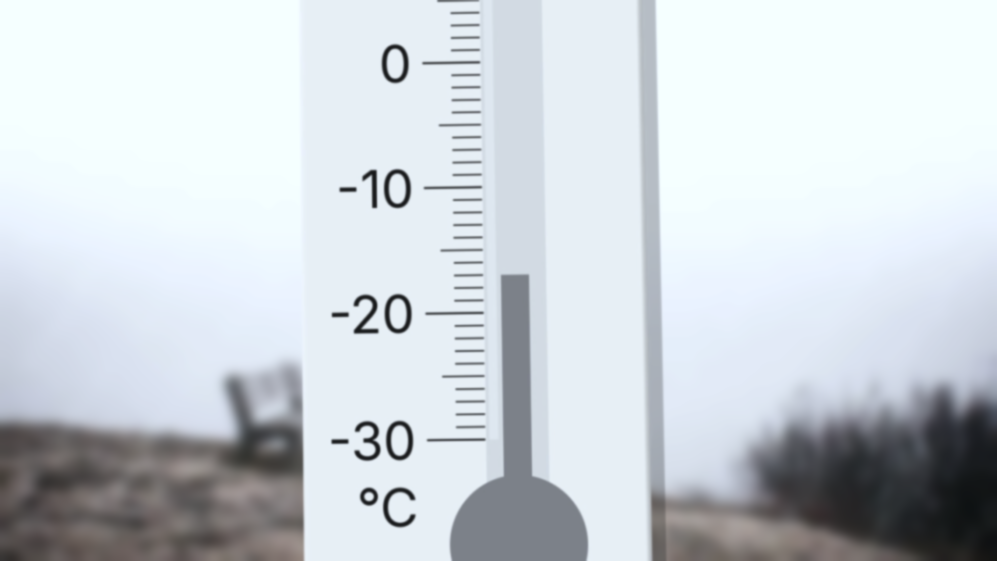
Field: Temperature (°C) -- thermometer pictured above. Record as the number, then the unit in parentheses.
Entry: -17 (°C)
